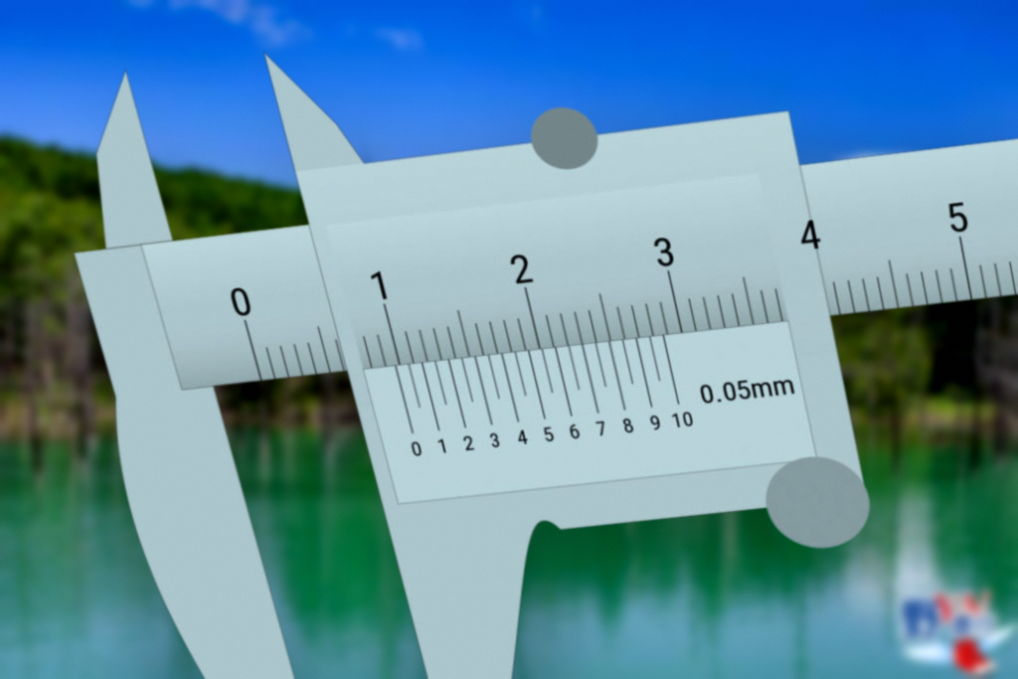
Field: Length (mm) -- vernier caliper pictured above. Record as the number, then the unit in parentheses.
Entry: 9.7 (mm)
